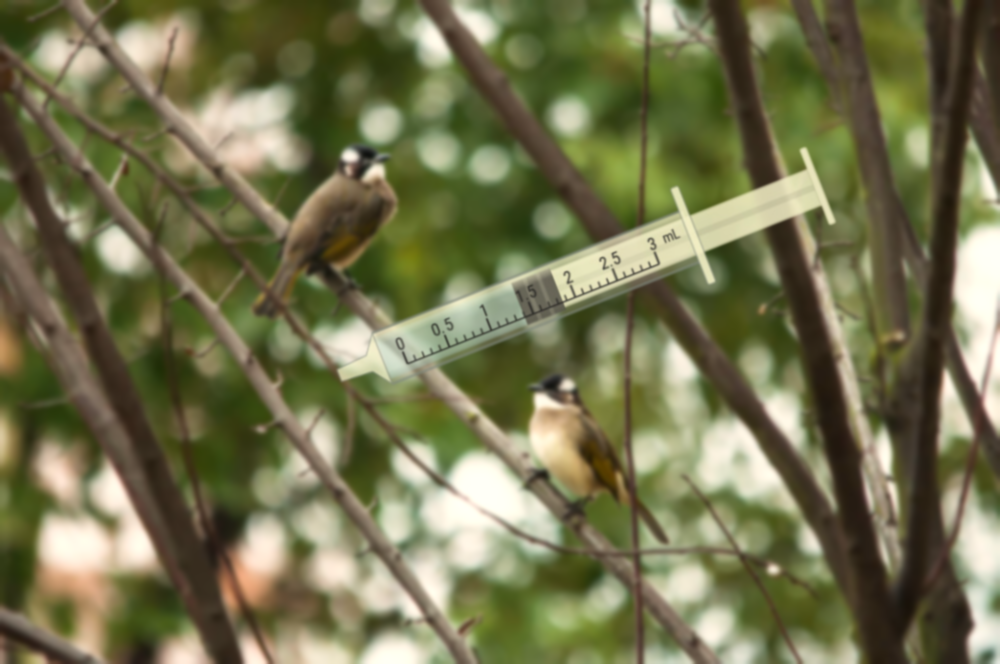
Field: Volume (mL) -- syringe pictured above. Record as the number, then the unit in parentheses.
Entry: 1.4 (mL)
